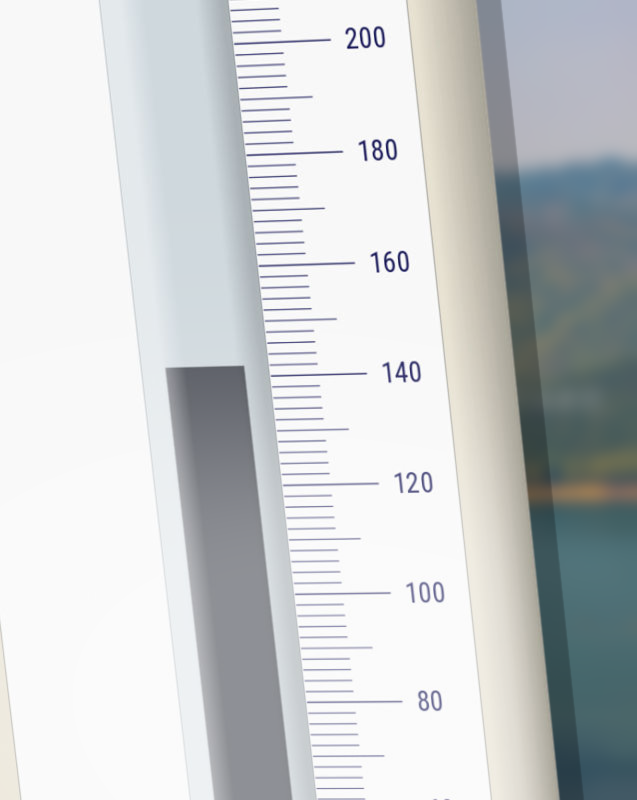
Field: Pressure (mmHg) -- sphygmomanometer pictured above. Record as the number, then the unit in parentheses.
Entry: 142 (mmHg)
